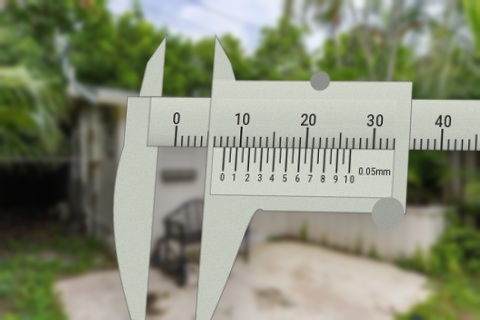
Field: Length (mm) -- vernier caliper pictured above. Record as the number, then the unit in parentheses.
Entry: 7.6 (mm)
